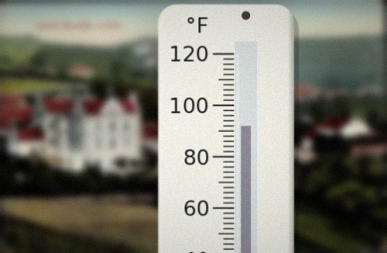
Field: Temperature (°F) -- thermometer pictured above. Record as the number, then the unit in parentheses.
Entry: 92 (°F)
